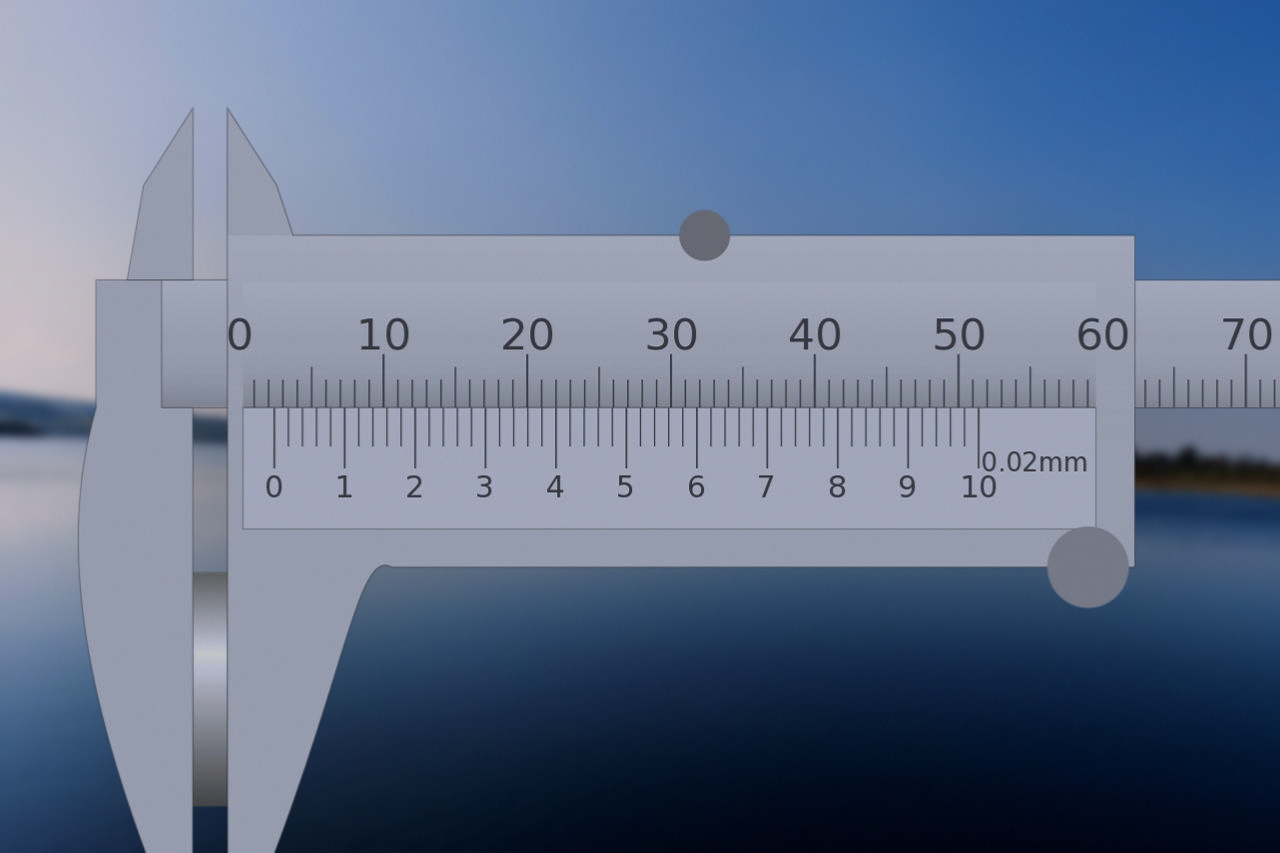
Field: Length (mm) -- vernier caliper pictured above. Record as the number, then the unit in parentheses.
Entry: 2.4 (mm)
